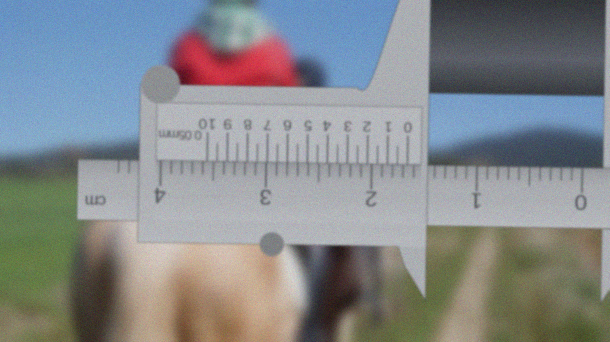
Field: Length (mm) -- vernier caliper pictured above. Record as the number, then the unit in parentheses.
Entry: 16.6 (mm)
